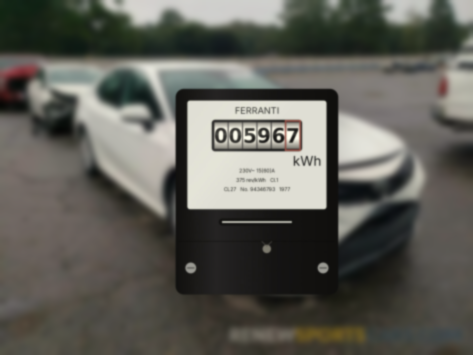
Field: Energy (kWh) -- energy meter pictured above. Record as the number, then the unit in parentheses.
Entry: 596.7 (kWh)
